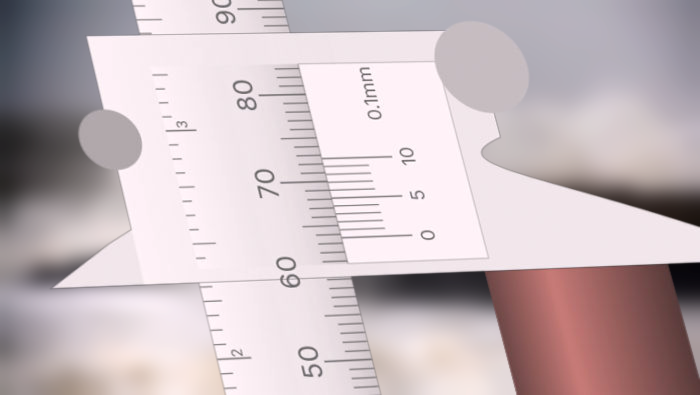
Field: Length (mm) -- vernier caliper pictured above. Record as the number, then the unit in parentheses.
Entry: 63.6 (mm)
